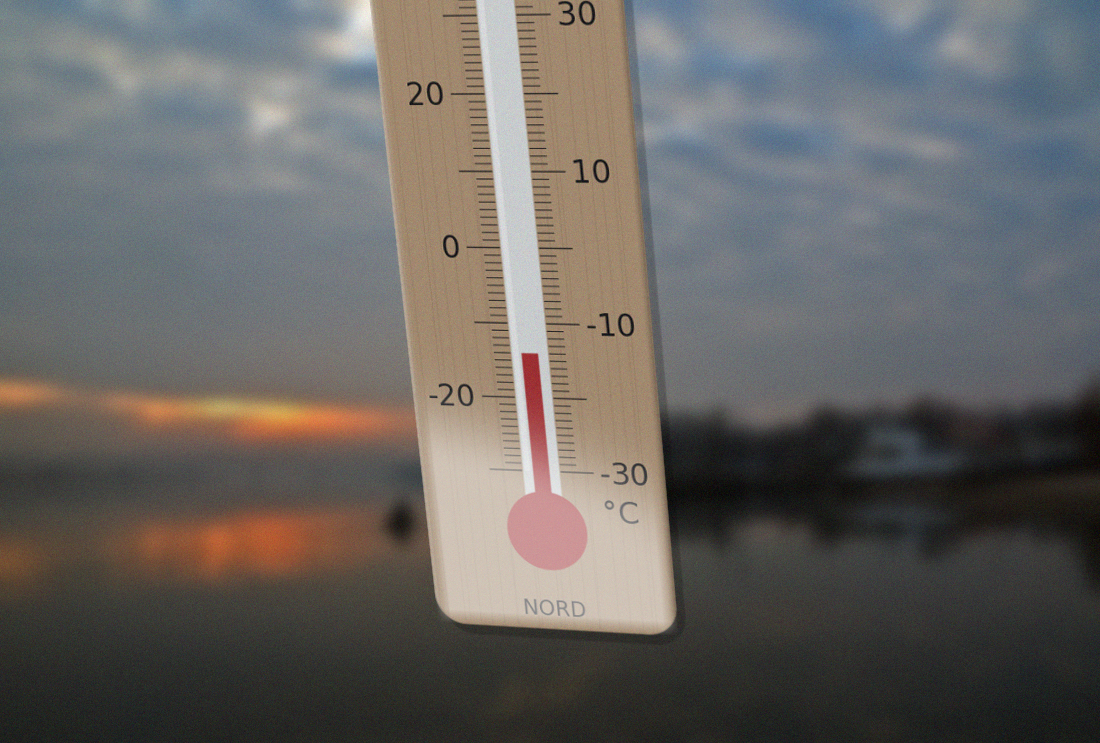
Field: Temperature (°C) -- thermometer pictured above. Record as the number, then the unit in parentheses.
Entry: -14 (°C)
